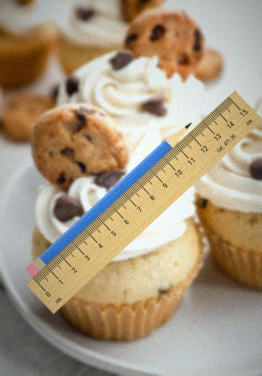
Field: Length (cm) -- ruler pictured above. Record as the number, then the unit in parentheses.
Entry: 12.5 (cm)
